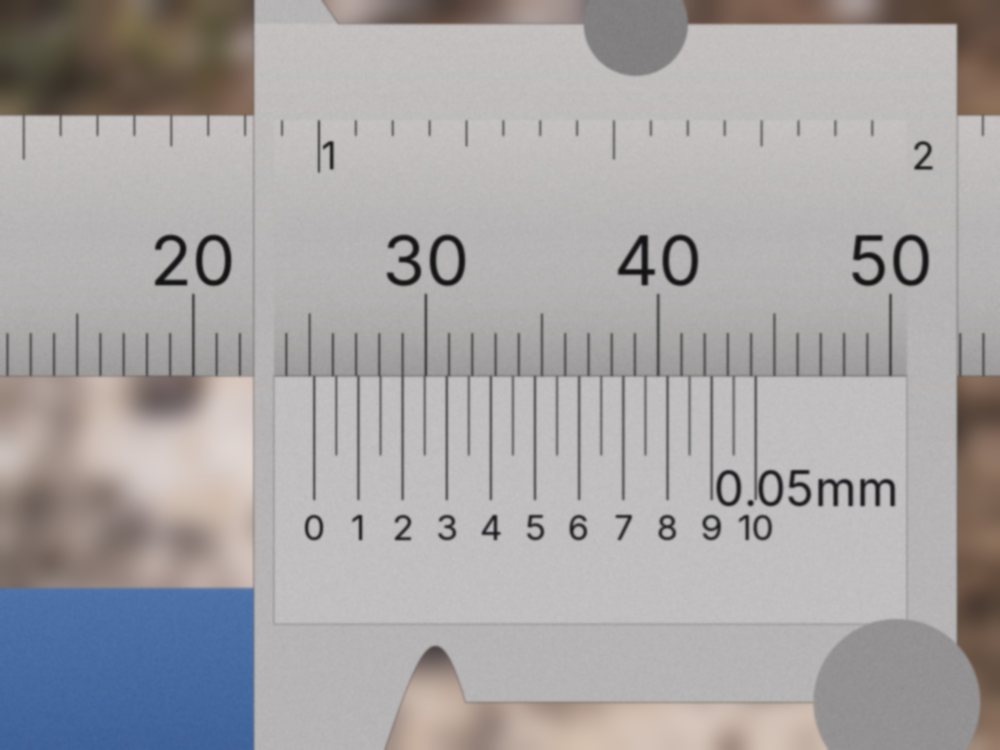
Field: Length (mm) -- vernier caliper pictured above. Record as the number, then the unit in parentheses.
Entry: 25.2 (mm)
